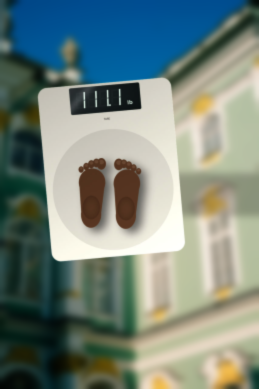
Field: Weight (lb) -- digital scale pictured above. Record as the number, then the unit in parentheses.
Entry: 111.1 (lb)
